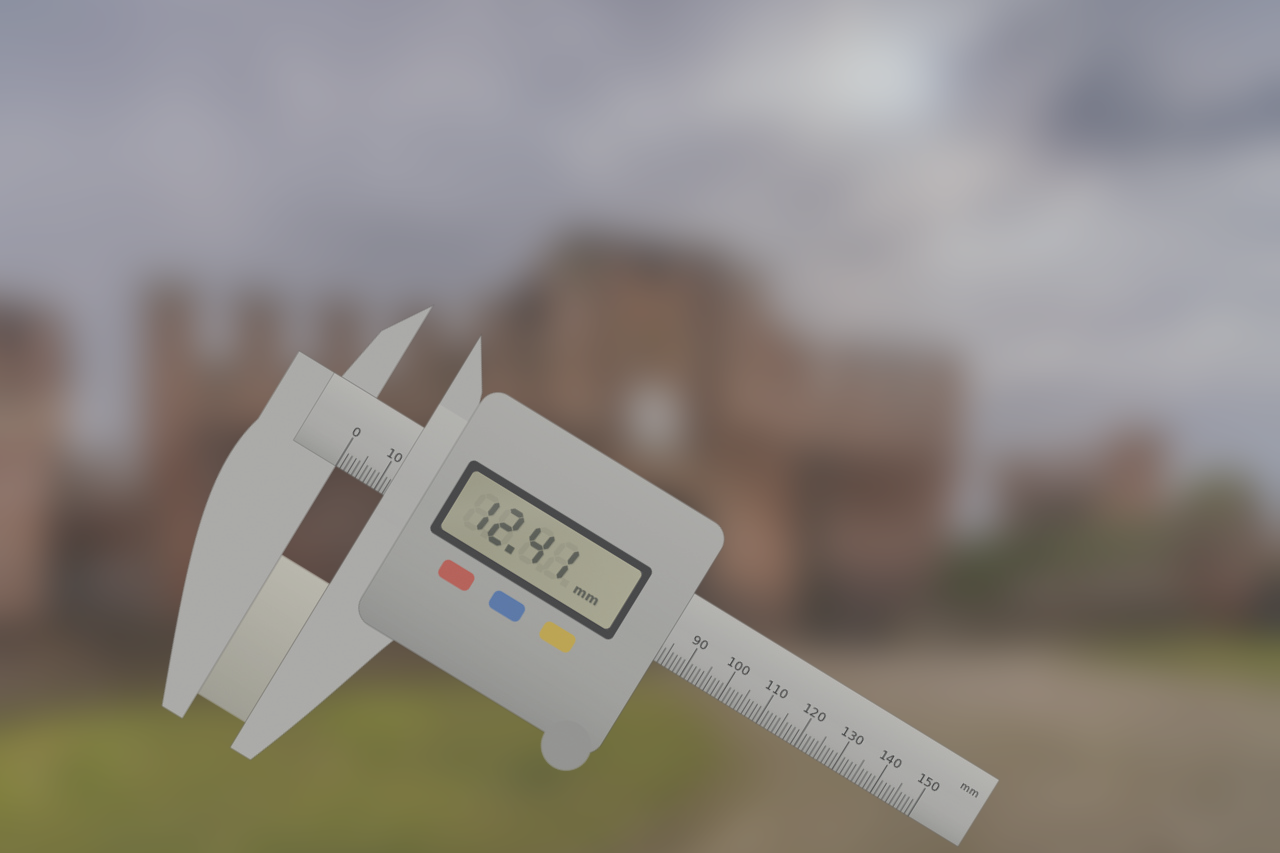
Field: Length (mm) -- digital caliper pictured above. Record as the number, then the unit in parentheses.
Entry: 12.41 (mm)
